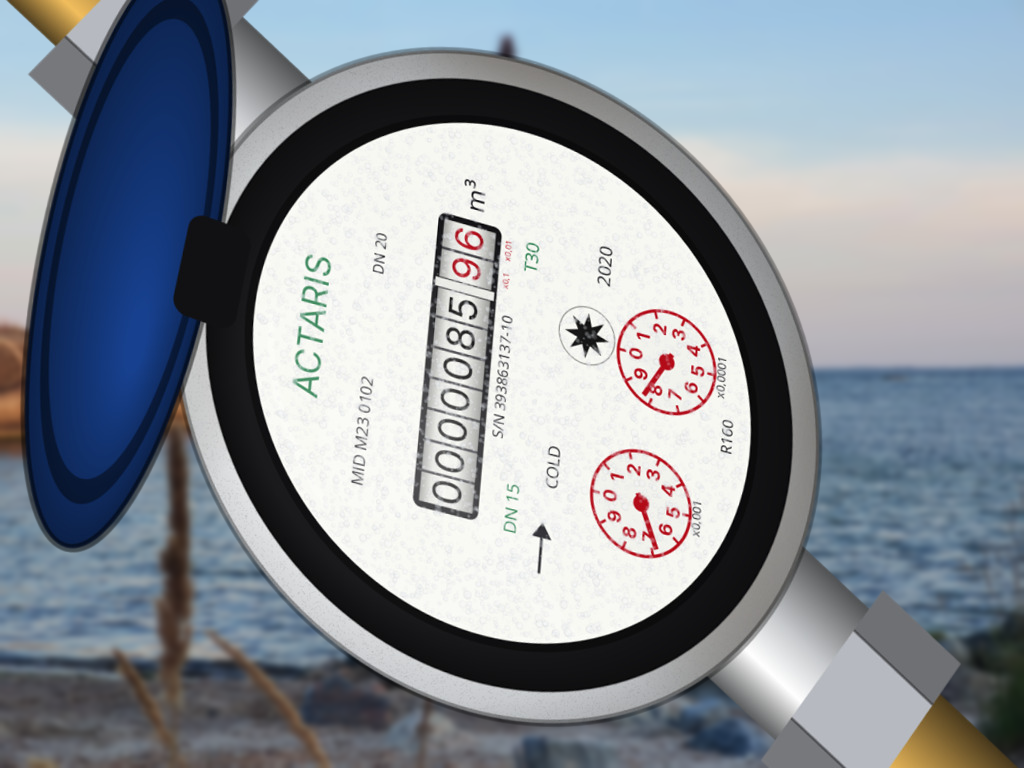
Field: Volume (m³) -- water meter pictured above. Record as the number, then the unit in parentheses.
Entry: 85.9668 (m³)
